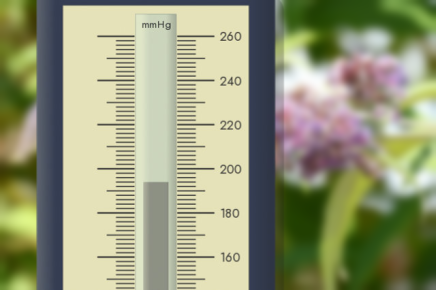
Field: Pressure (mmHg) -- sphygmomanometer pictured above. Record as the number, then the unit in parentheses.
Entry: 194 (mmHg)
